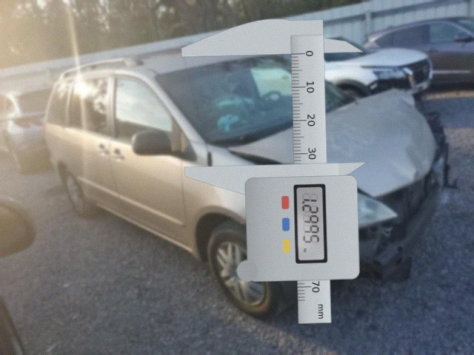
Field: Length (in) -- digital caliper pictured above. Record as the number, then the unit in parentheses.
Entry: 1.2995 (in)
